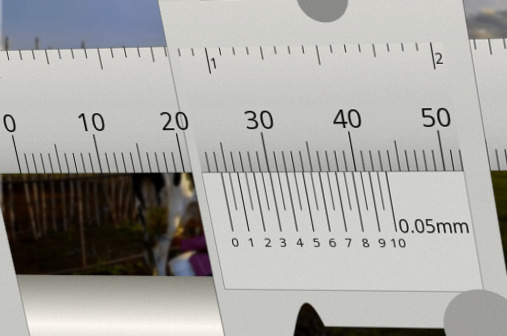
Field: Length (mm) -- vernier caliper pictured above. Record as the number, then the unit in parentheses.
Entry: 24.4 (mm)
